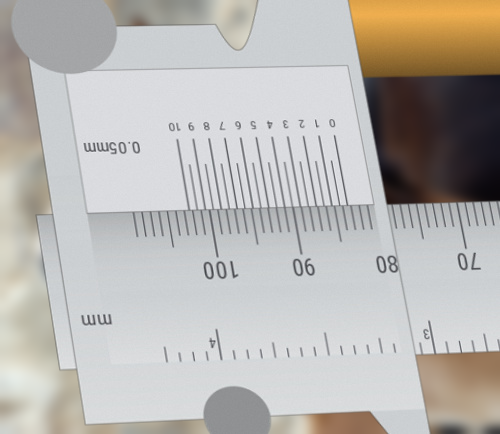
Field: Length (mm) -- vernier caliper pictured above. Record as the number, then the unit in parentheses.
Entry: 83.4 (mm)
